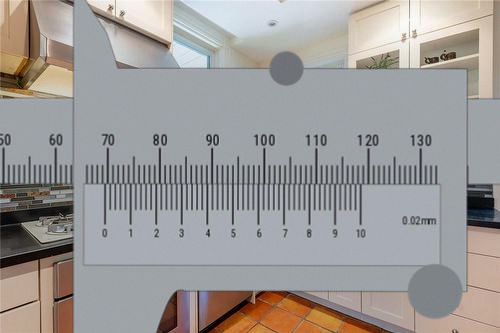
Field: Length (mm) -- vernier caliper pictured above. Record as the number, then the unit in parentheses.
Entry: 69.5 (mm)
